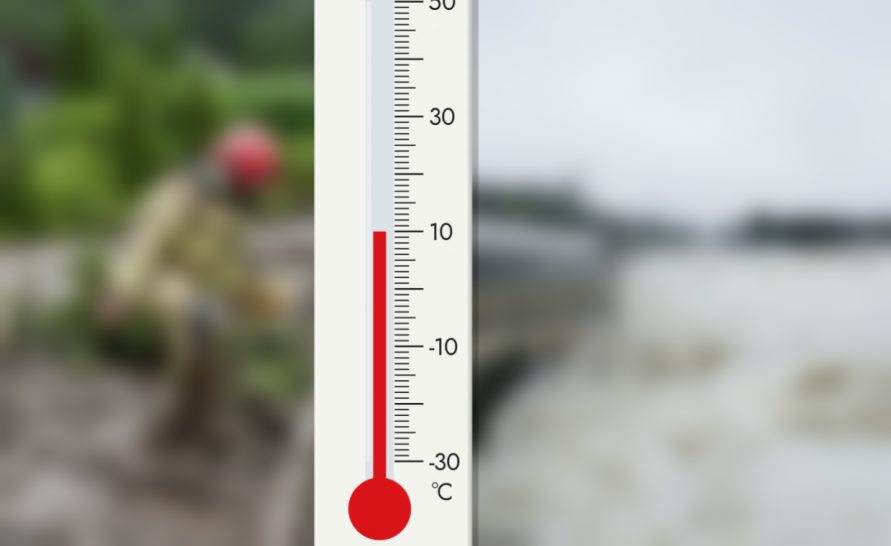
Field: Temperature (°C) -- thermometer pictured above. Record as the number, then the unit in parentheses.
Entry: 10 (°C)
